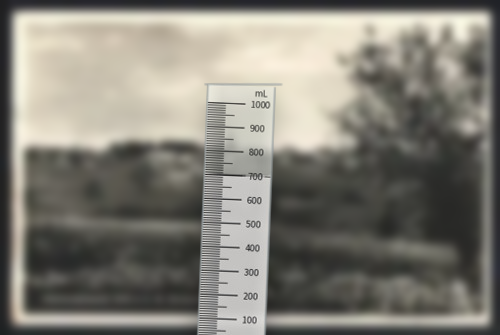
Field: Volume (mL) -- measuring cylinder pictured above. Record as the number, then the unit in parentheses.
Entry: 700 (mL)
